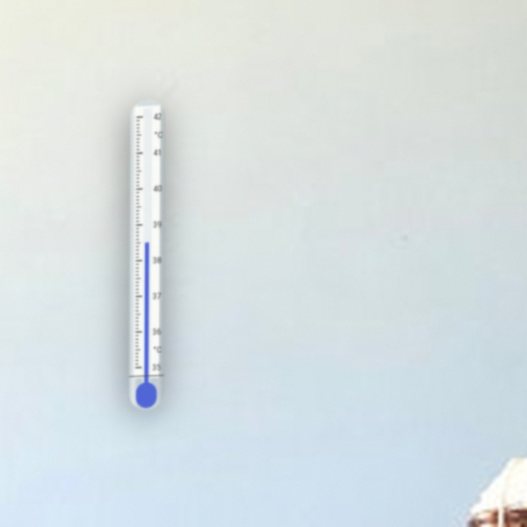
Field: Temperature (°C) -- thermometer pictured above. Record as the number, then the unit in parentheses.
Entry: 38.5 (°C)
